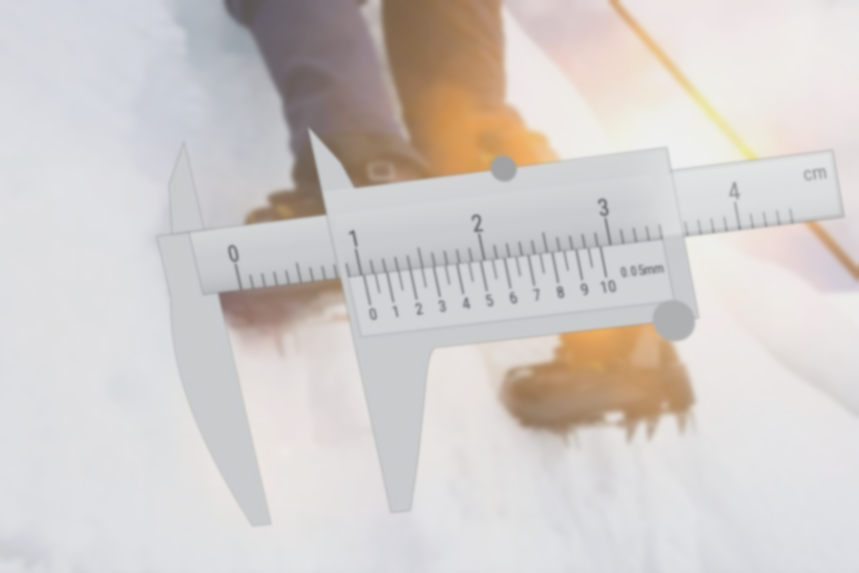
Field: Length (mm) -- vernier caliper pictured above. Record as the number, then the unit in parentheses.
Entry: 10.2 (mm)
